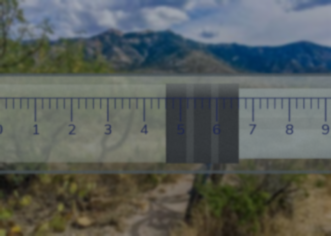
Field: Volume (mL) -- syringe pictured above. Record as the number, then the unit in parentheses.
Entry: 4.6 (mL)
